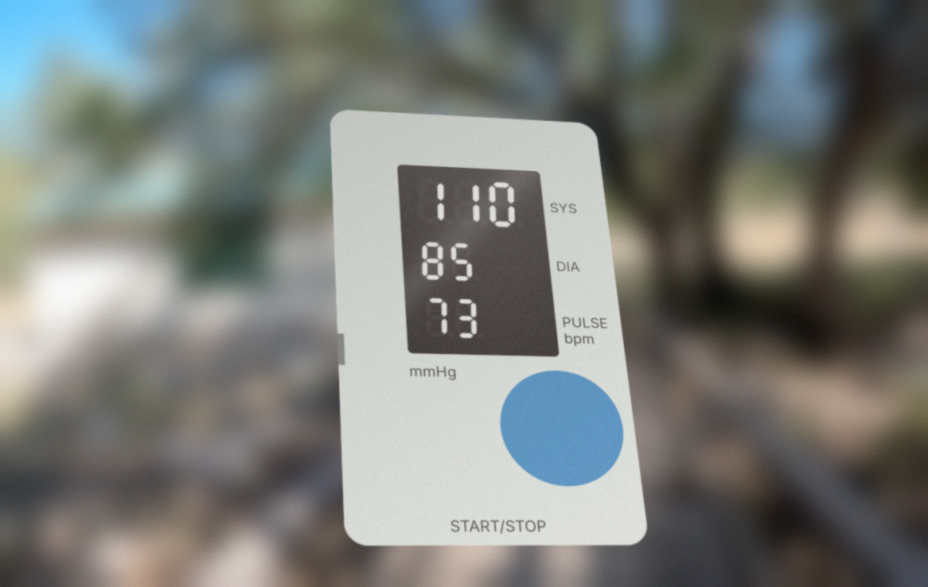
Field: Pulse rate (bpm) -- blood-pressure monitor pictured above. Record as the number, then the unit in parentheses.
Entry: 73 (bpm)
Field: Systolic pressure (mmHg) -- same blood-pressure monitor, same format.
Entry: 110 (mmHg)
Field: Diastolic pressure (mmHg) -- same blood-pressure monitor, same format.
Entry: 85 (mmHg)
